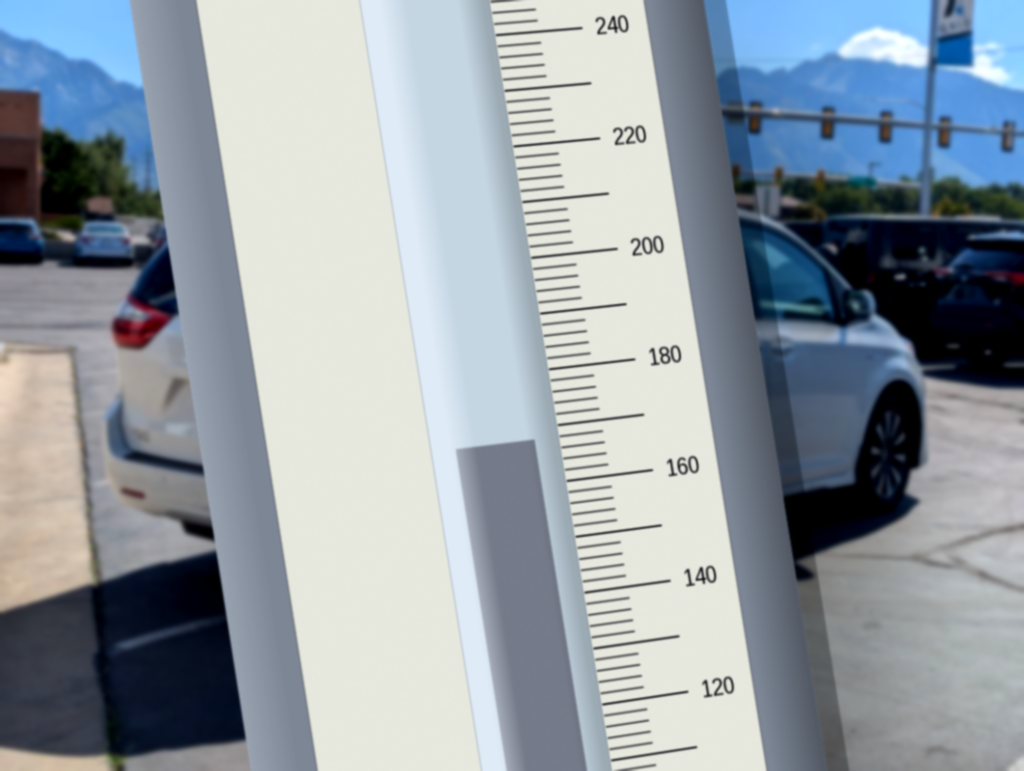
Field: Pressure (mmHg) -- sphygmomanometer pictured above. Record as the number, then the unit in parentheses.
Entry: 168 (mmHg)
